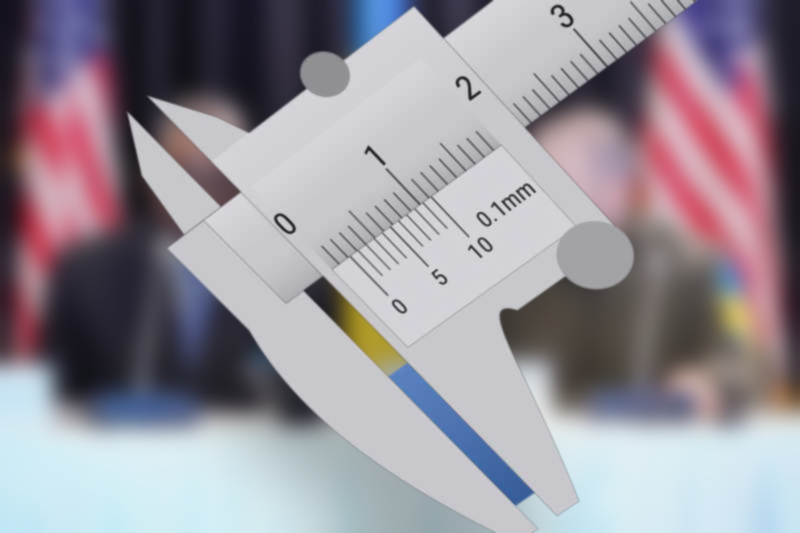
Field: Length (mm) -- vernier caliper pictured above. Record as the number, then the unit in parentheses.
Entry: 2.2 (mm)
